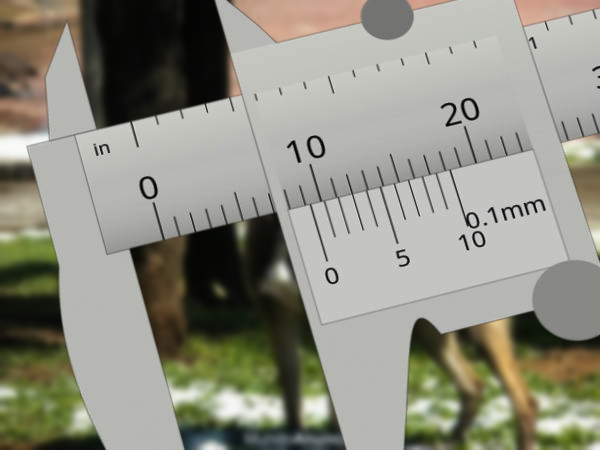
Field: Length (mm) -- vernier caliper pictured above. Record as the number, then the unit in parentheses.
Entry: 9.3 (mm)
